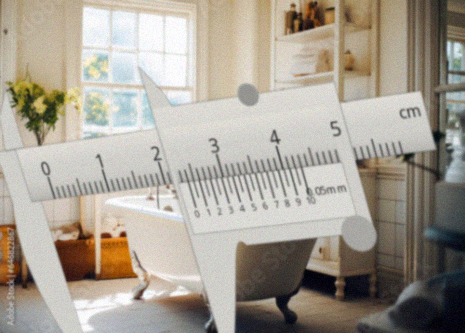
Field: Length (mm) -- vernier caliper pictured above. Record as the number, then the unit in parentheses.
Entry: 24.0 (mm)
